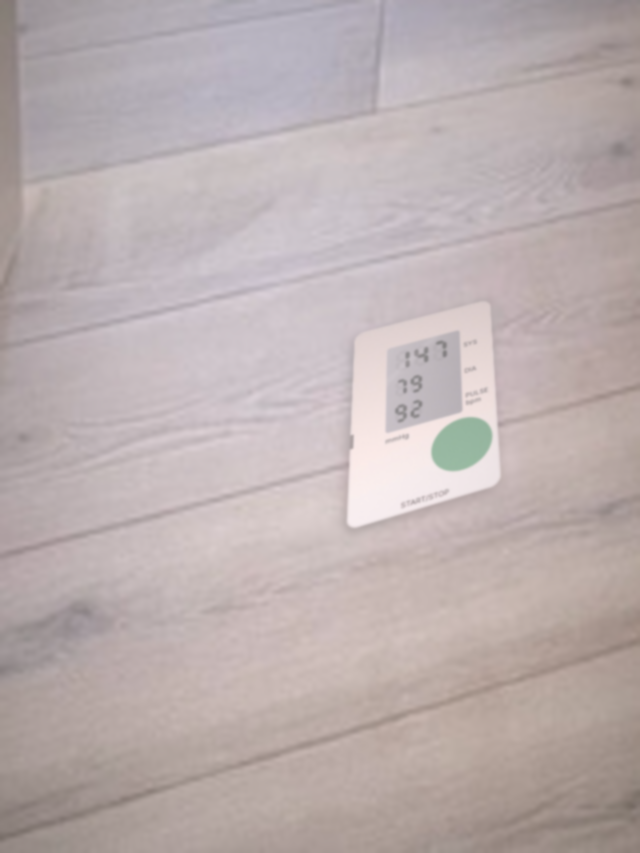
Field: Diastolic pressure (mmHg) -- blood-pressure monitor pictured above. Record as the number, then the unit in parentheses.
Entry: 79 (mmHg)
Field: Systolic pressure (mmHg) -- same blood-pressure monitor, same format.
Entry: 147 (mmHg)
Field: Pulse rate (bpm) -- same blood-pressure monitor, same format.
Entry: 92 (bpm)
